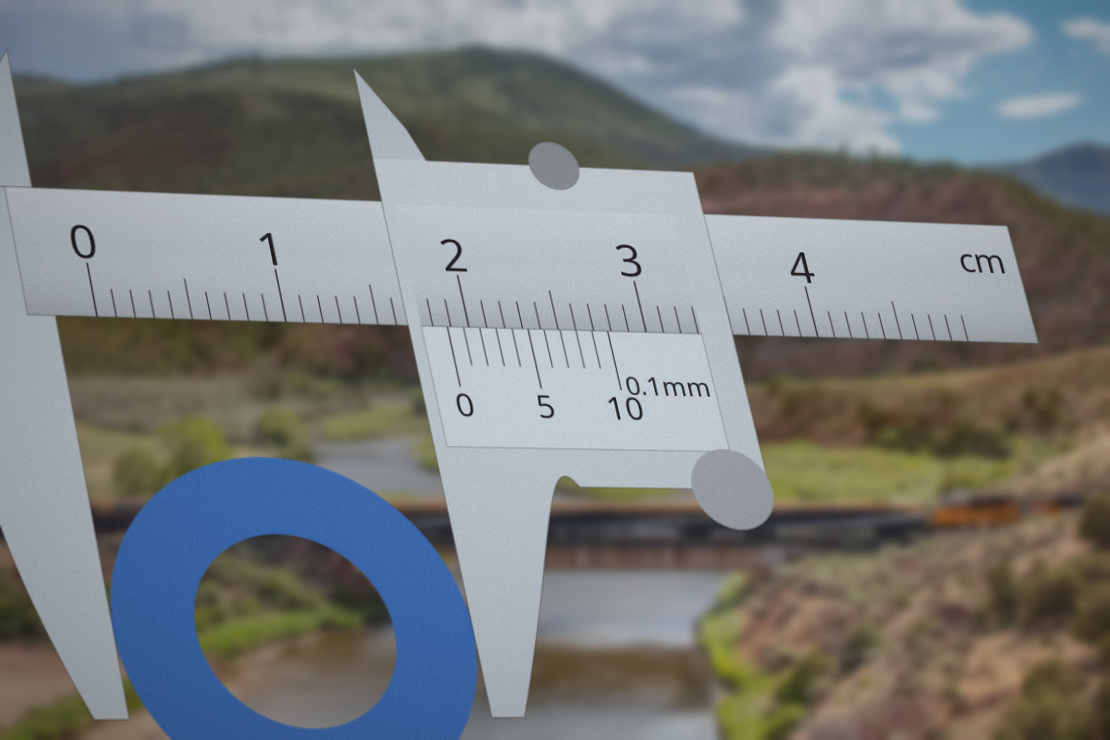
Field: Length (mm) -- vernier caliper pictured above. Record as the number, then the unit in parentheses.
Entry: 18.8 (mm)
